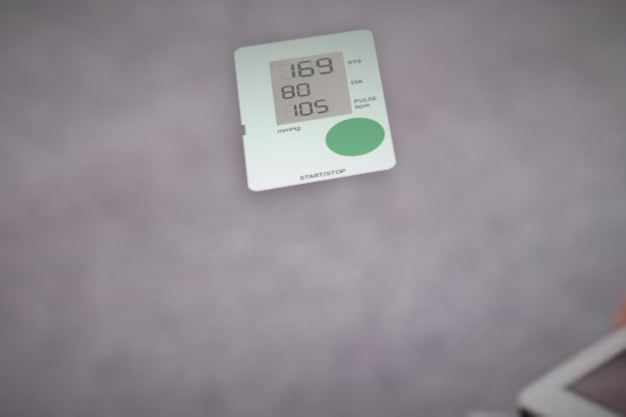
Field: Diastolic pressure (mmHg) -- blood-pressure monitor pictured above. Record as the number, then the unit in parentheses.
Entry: 80 (mmHg)
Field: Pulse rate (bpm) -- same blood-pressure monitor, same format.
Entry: 105 (bpm)
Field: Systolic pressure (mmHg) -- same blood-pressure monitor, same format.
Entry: 169 (mmHg)
